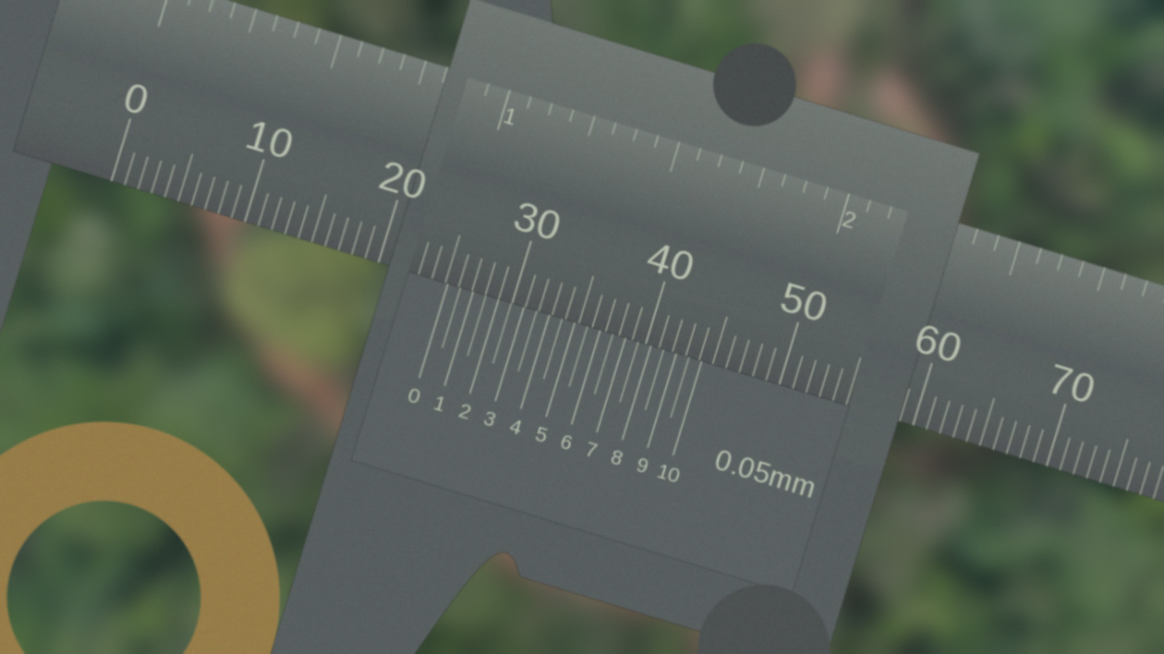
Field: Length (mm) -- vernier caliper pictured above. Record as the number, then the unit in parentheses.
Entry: 25.2 (mm)
